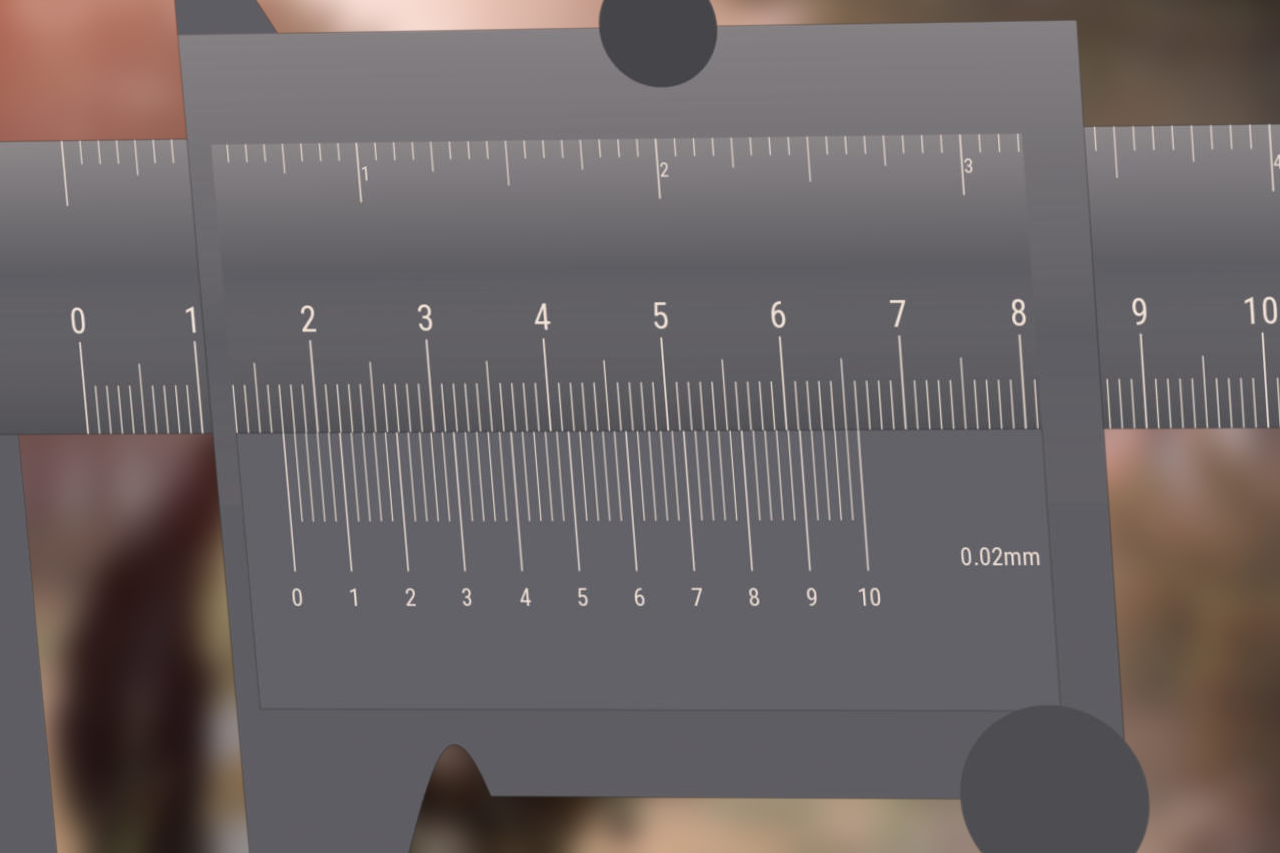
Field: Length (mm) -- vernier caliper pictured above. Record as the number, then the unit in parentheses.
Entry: 17.0 (mm)
